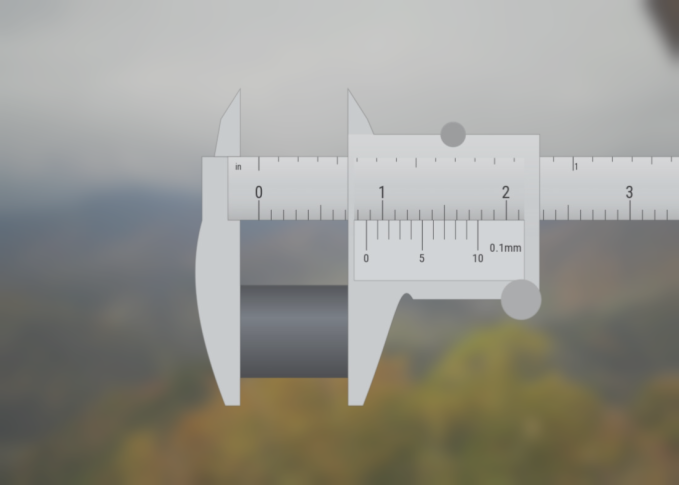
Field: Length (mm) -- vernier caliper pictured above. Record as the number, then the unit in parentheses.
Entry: 8.7 (mm)
